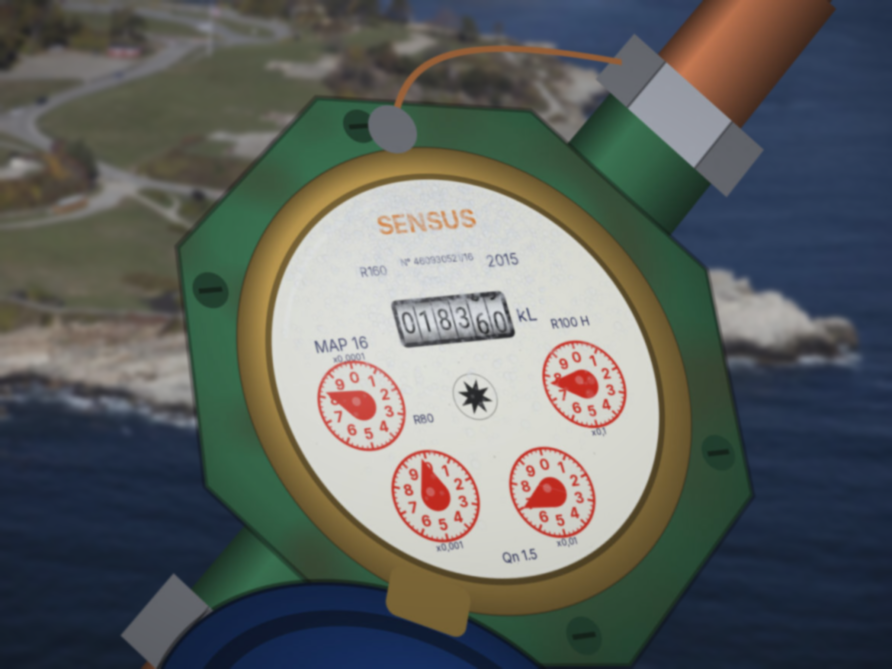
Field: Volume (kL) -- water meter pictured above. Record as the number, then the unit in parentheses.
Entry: 18359.7698 (kL)
